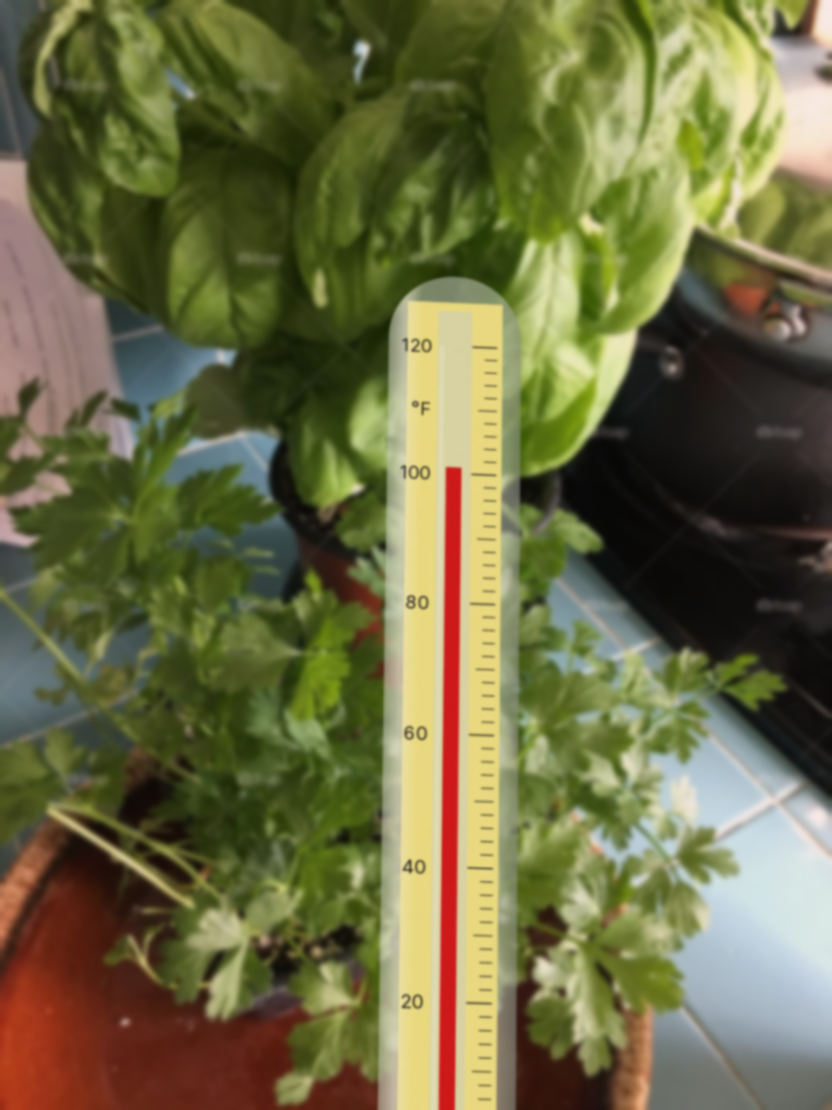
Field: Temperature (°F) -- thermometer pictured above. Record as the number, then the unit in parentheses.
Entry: 101 (°F)
